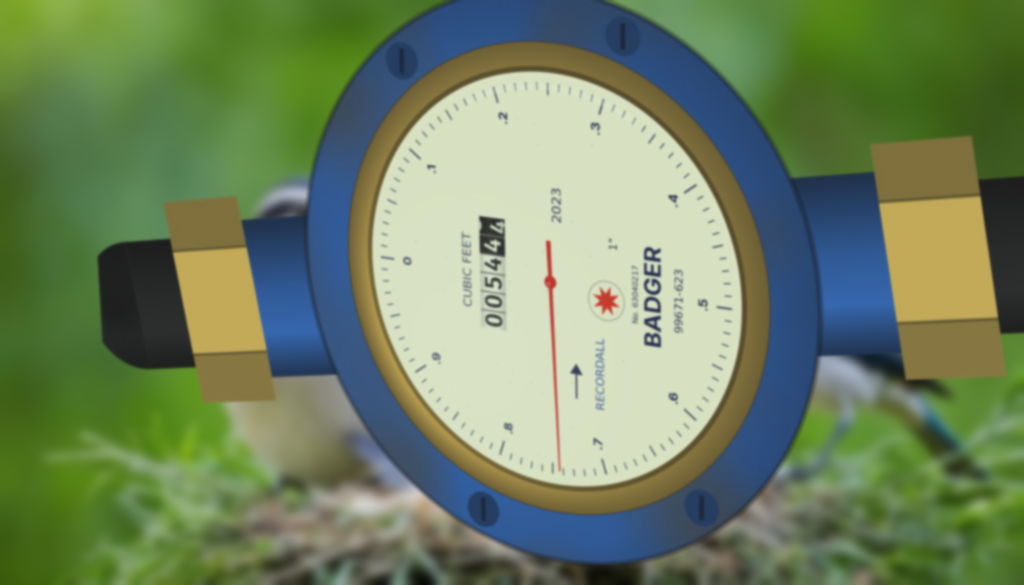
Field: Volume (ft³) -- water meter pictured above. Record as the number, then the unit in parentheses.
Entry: 5443.74 (ft³)
